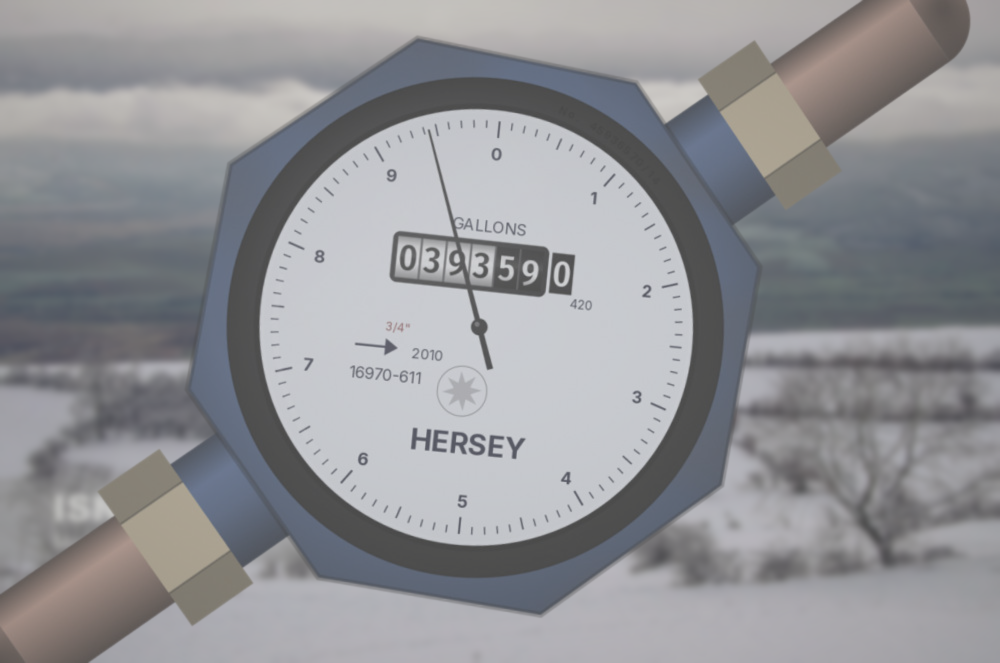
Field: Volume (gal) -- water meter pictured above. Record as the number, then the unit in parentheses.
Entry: 393589.4 (gal)
